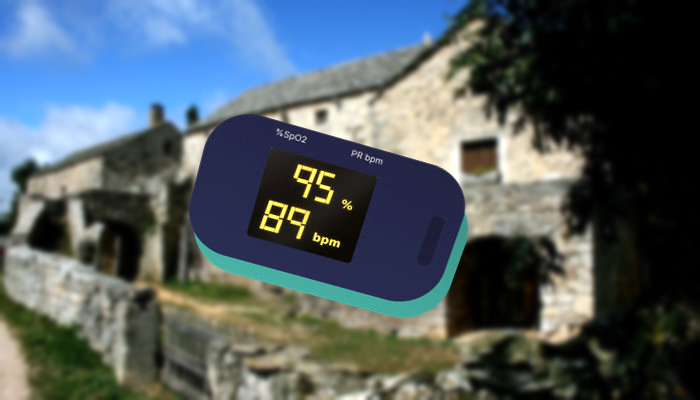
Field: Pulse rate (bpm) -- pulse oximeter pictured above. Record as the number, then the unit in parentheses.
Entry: 89 (bpm)
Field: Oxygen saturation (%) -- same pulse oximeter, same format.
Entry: 95 (%)
